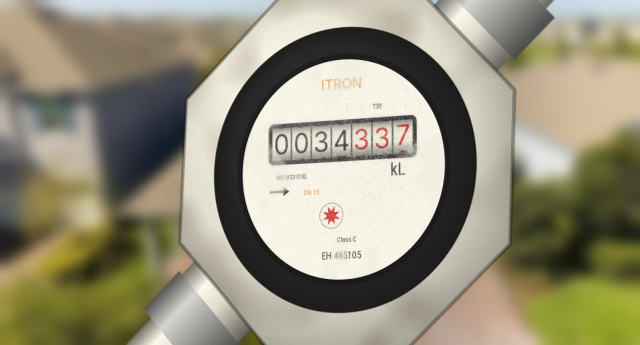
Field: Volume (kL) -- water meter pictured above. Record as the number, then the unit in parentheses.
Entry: 34.337 (kL)
